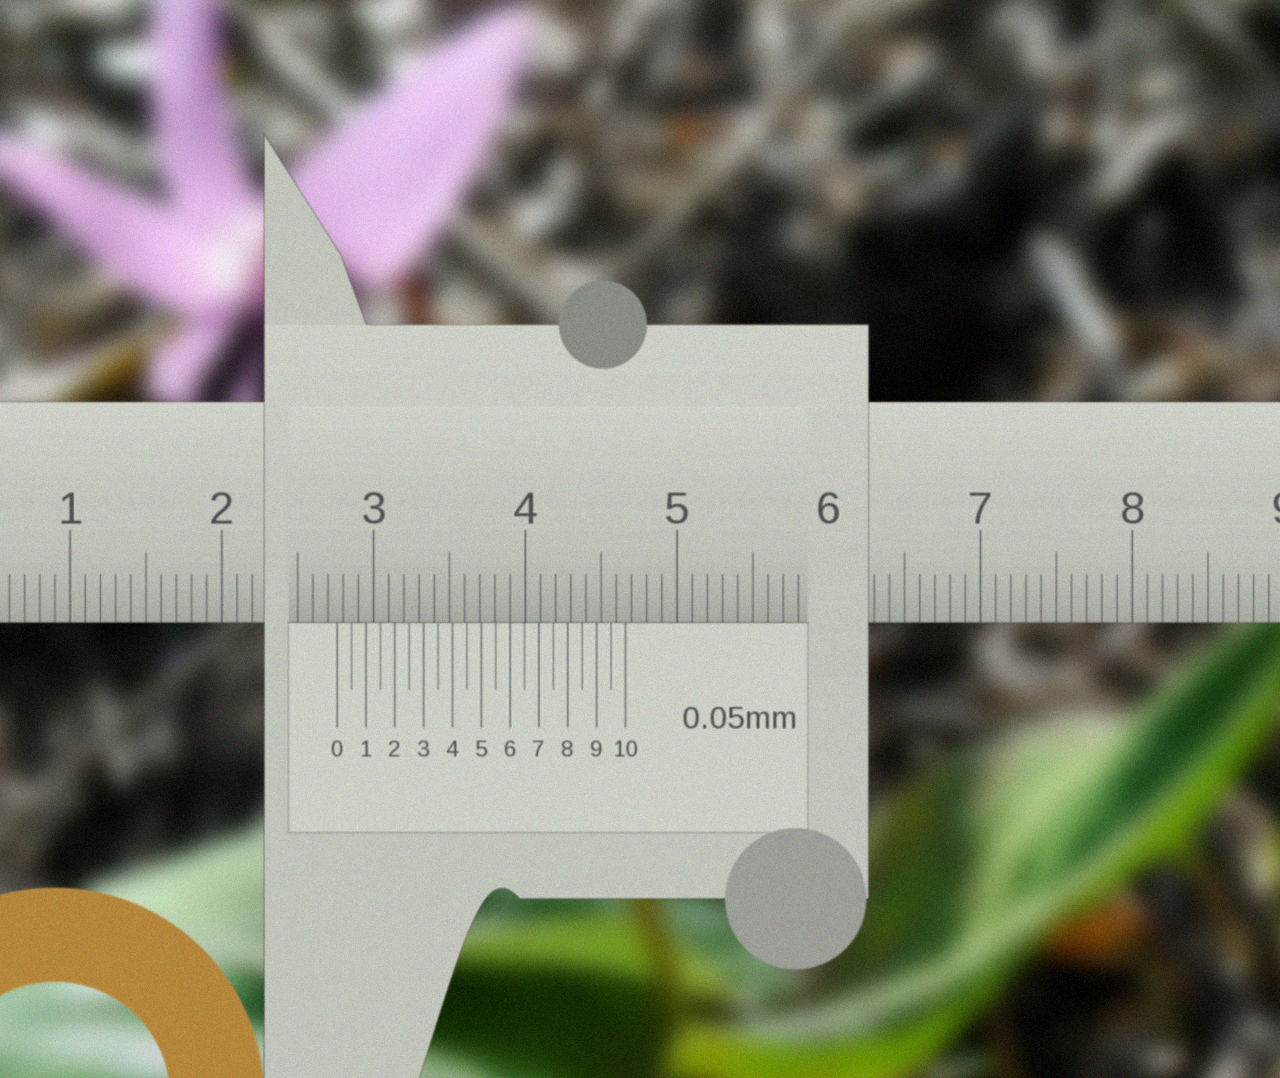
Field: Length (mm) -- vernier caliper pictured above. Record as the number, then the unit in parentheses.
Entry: 27.6 (mm)
